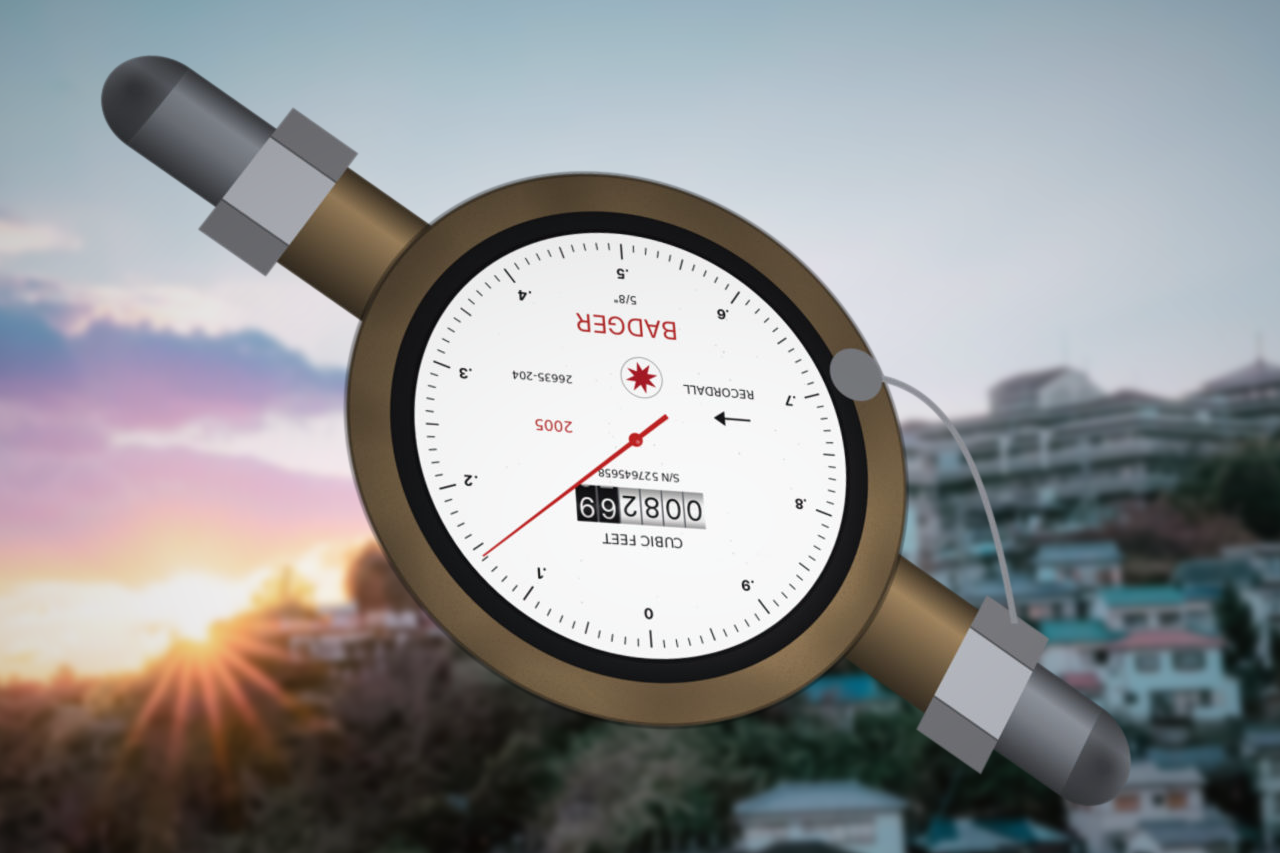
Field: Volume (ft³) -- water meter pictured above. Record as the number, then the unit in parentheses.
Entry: 8269.14 (ft³)
